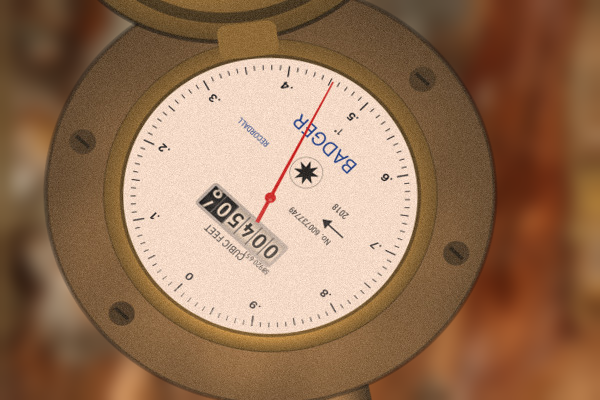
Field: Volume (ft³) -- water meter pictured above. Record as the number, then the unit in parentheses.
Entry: 4507.45 (ft³)
